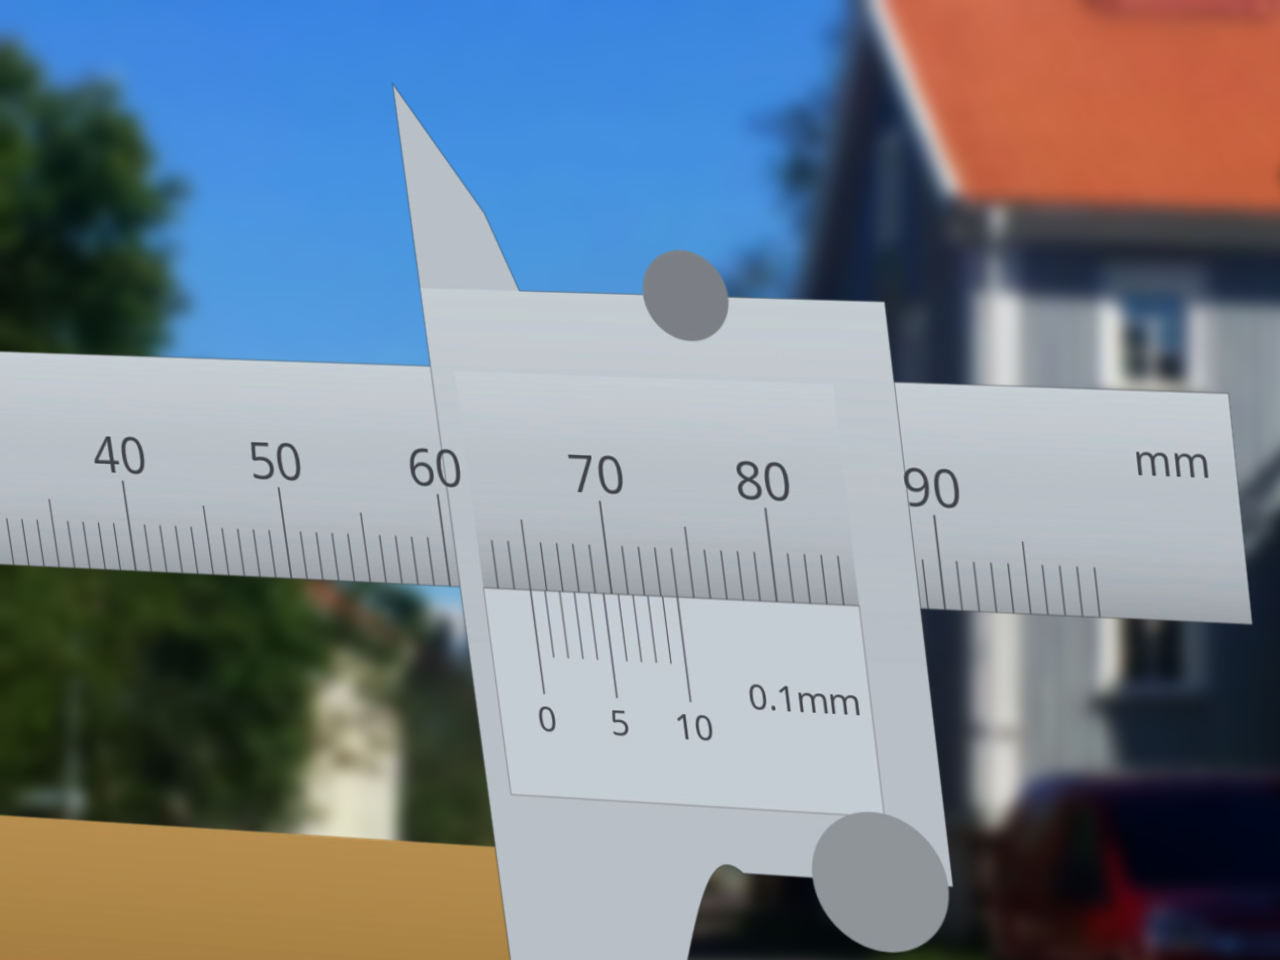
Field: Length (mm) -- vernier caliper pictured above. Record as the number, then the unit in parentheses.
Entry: 65.0 (mm)
